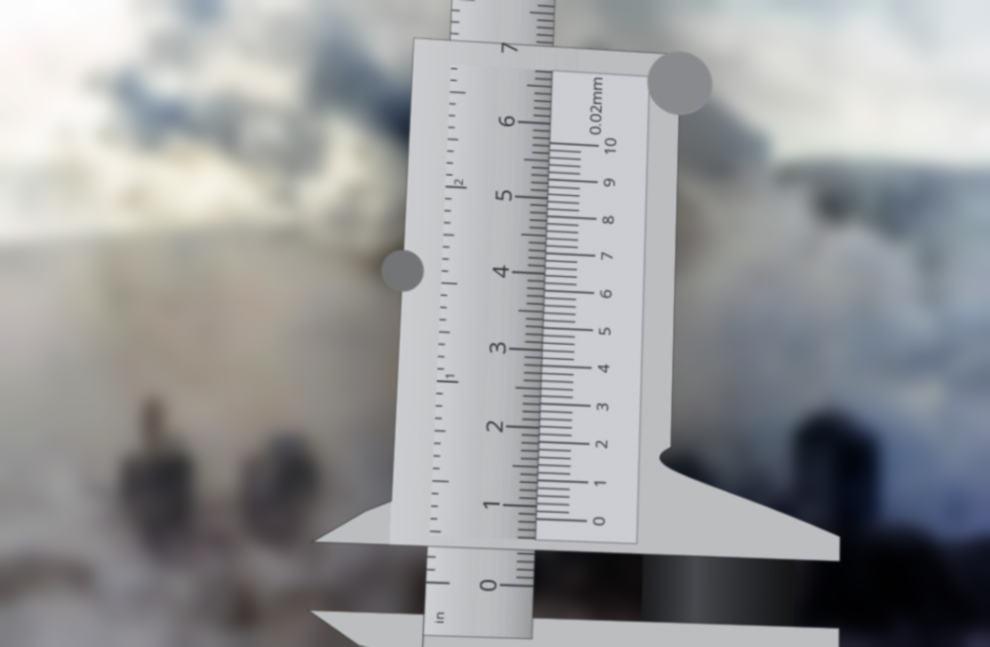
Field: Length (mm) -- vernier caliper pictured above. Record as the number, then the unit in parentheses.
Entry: 8.4 (mm)
